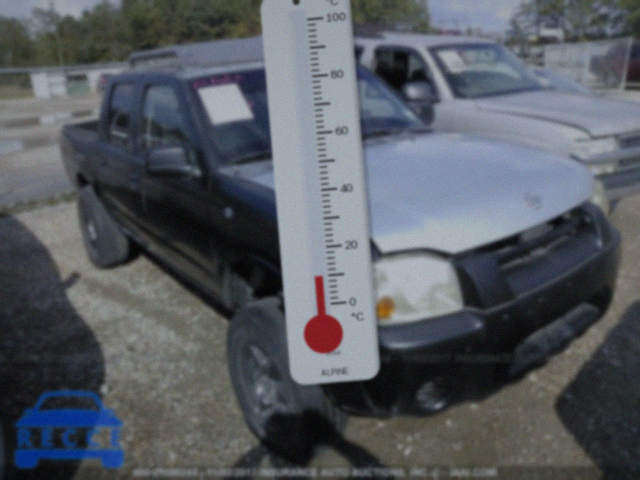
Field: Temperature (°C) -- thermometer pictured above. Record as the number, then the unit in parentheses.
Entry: 10 (°C)
